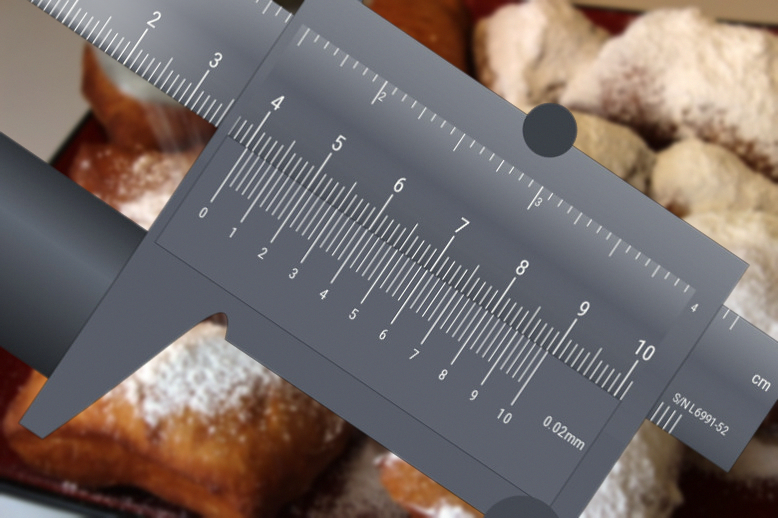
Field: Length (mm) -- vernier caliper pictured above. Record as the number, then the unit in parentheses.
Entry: 40.2 (mm)
